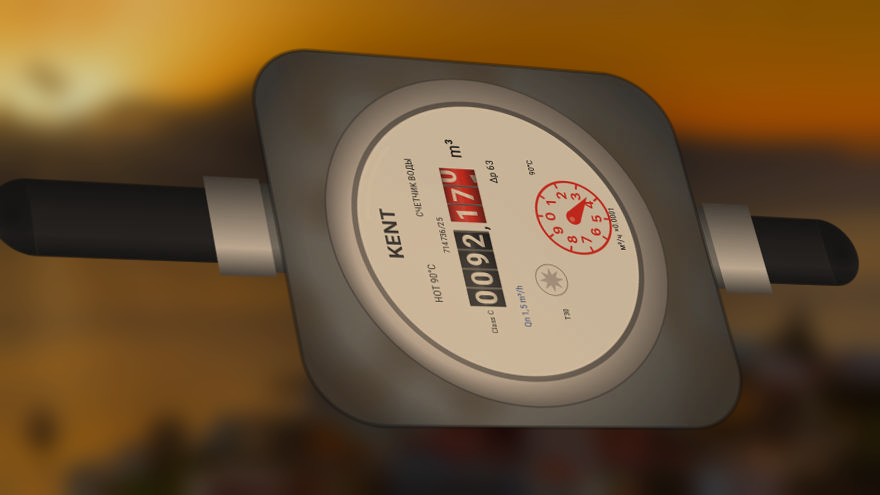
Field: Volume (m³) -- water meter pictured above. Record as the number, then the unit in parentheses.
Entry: 92.1703 (m³)
